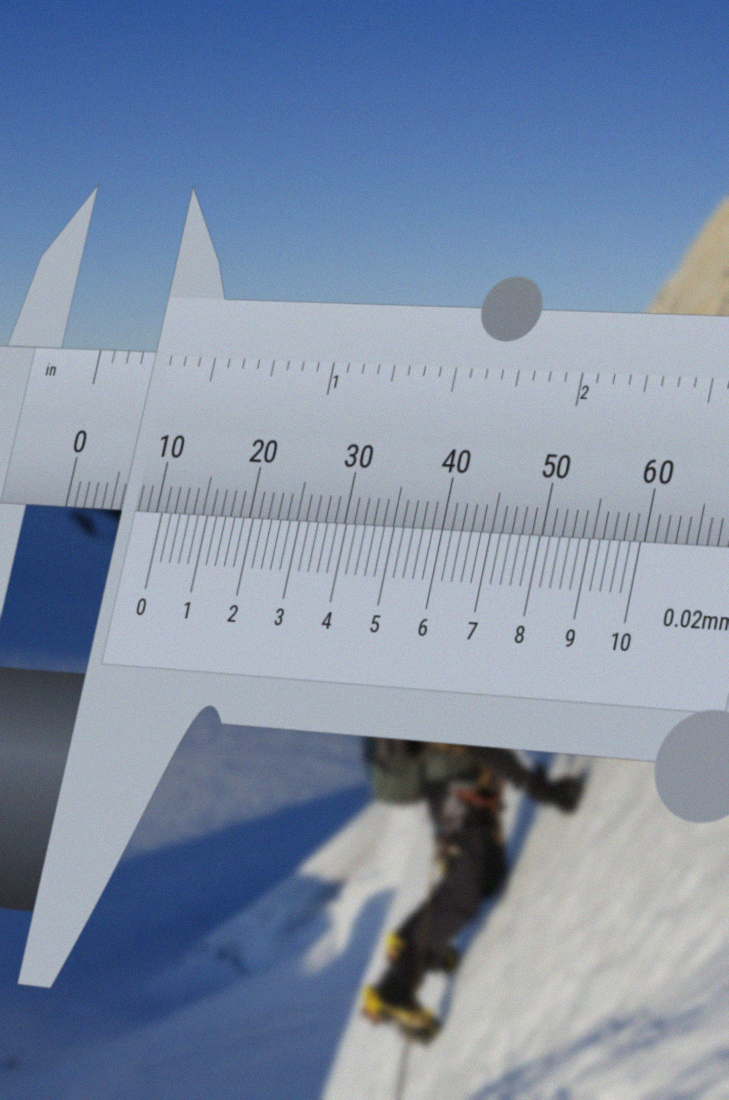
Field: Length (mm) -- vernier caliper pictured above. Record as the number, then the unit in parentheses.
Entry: 10.6 (mm)
